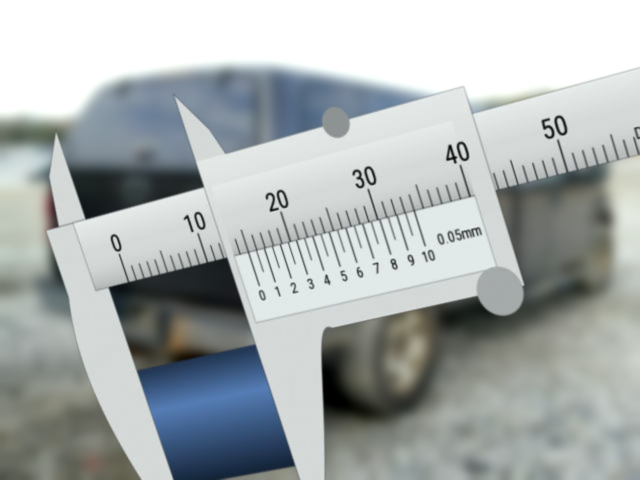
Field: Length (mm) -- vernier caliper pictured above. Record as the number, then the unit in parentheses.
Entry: 15.0 (mm)
